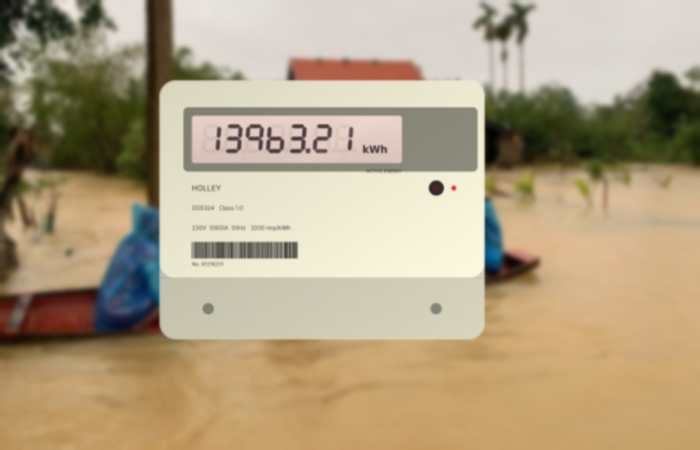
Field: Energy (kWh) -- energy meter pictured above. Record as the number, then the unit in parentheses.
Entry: 13963.21 (kWh)
